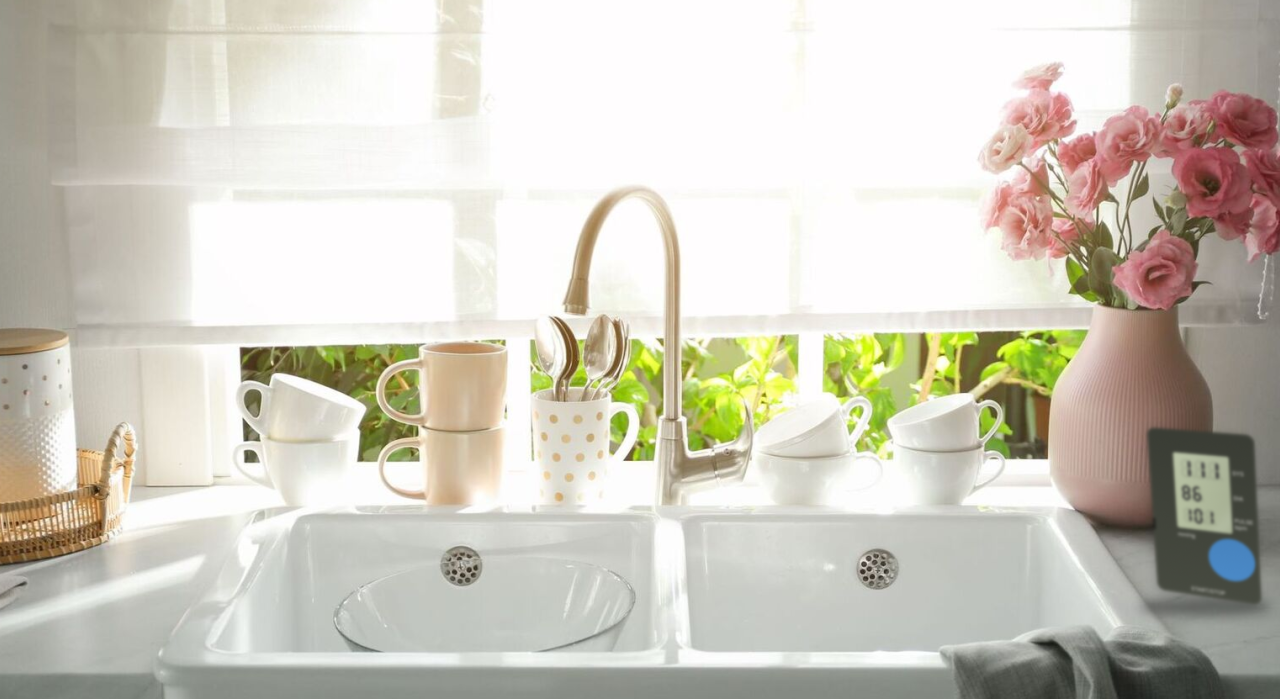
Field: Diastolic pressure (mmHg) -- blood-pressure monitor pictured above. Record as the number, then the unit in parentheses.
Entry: 86 (mmHg)
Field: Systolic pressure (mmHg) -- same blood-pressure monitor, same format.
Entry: 111 (mmHg)
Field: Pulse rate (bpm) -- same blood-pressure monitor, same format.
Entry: 101 (bpm)
